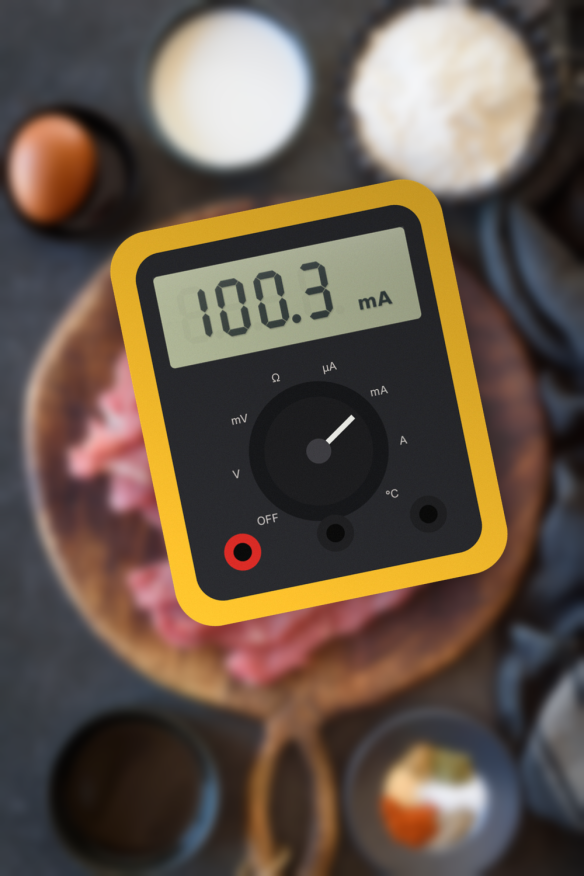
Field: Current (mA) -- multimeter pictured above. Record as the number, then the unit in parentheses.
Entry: 100.3 (mA)
